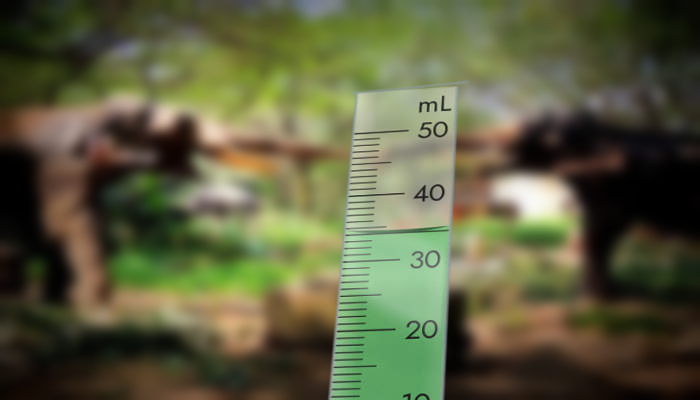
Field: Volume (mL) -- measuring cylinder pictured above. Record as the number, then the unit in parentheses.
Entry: 34 (mL)
